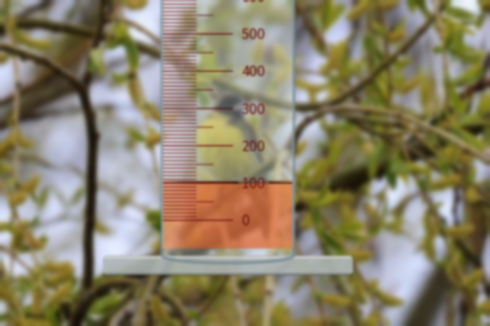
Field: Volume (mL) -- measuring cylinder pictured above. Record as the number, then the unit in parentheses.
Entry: 100 (mL)
